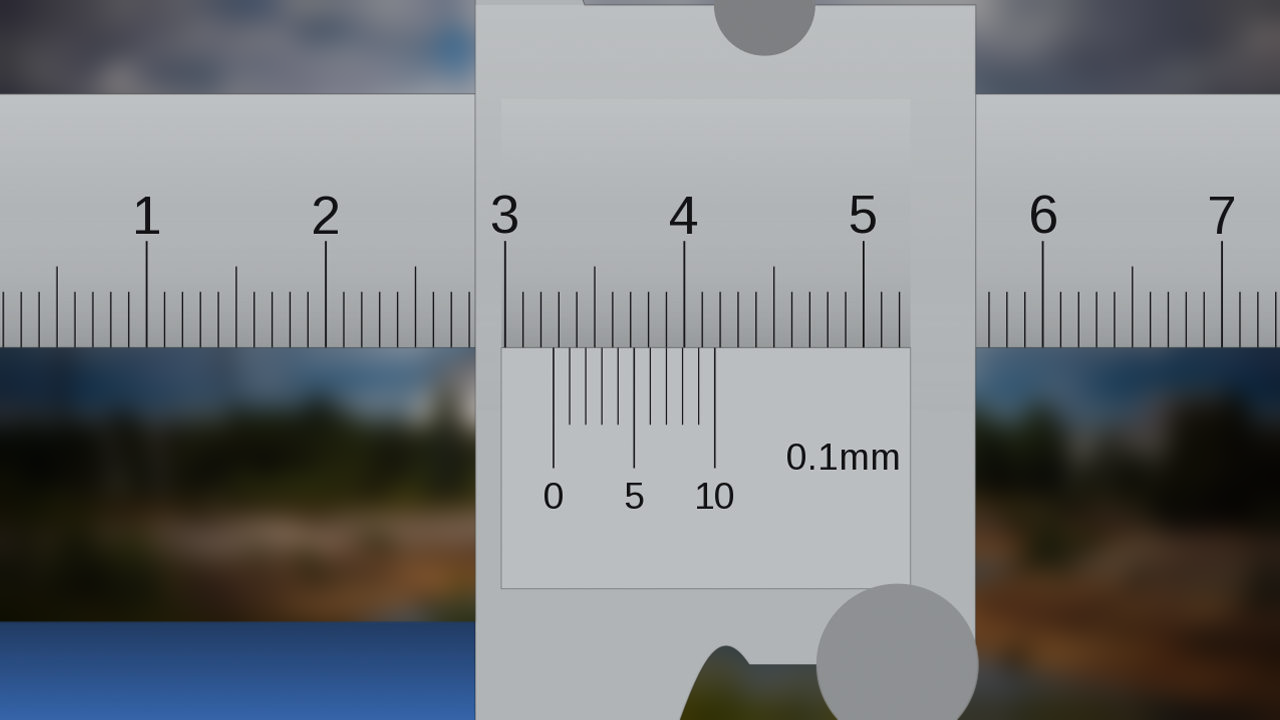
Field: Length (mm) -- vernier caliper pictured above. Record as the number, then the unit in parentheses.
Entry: 32.7 (mm)
